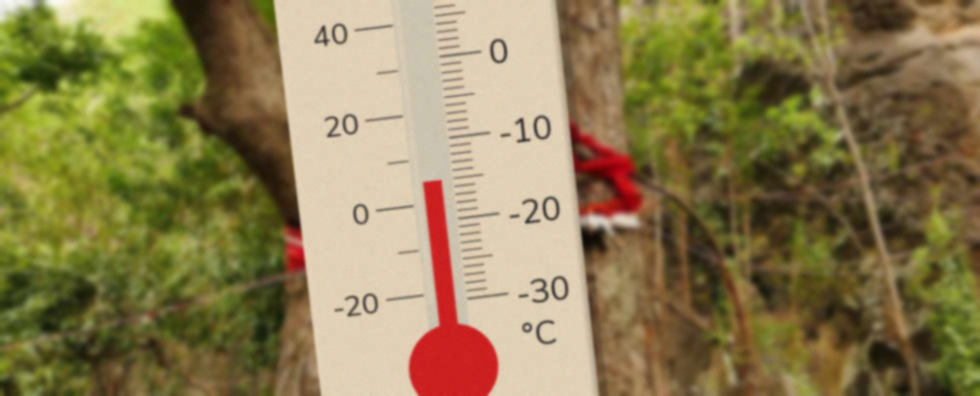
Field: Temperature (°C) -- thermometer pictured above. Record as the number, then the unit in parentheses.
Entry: -15 (°C)
